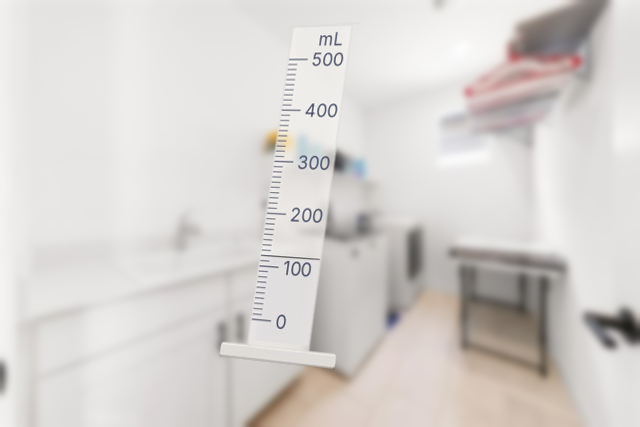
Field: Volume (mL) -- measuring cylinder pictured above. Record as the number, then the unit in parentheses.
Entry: 120 (mL)
